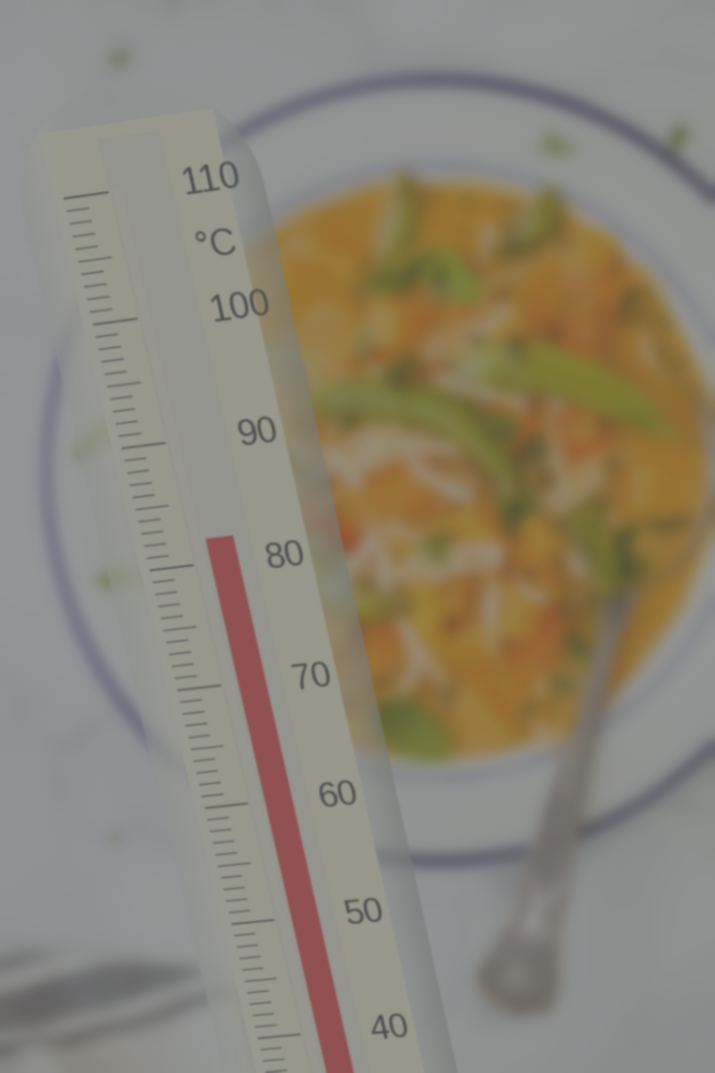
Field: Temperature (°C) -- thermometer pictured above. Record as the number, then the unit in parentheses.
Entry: 82 (°C)
